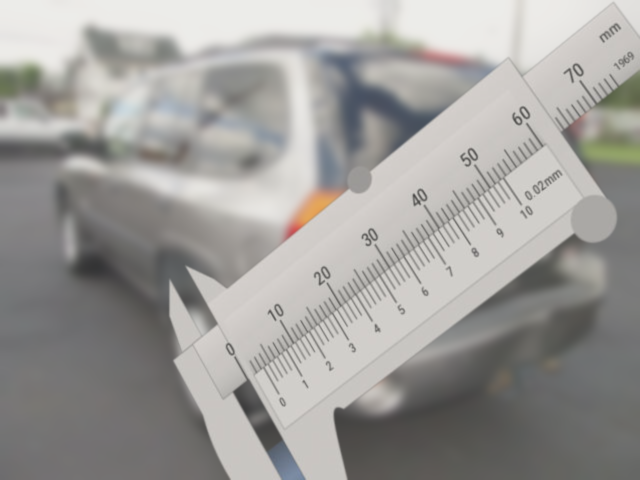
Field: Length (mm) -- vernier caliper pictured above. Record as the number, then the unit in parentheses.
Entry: 3.5 (mm)
